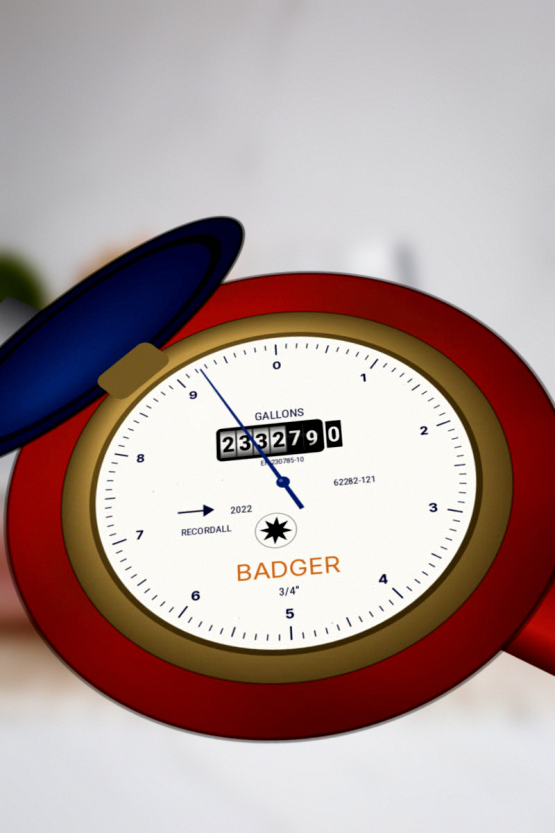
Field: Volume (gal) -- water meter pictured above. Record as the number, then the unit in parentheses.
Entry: 2332789.2 (gal)
